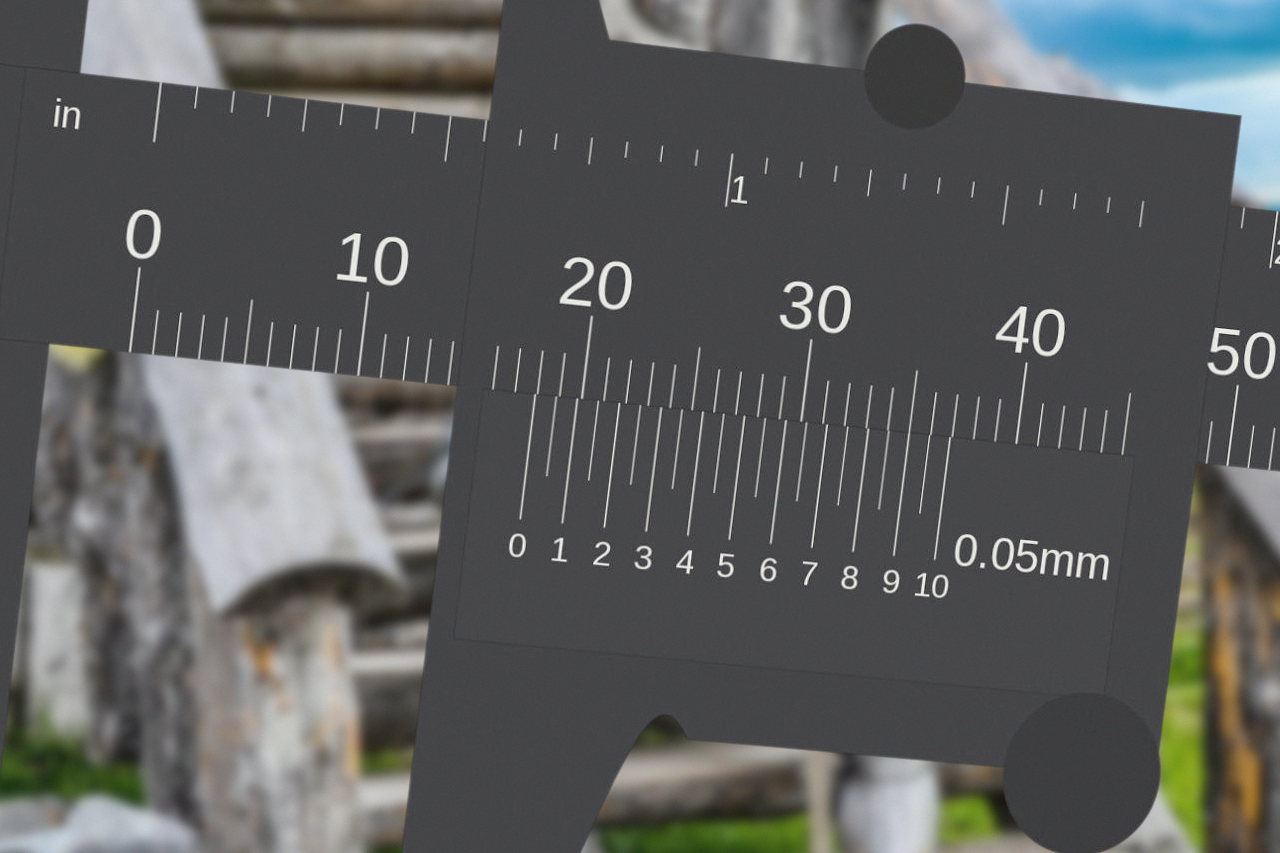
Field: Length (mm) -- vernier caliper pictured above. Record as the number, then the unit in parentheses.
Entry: 17.9 (mm)
